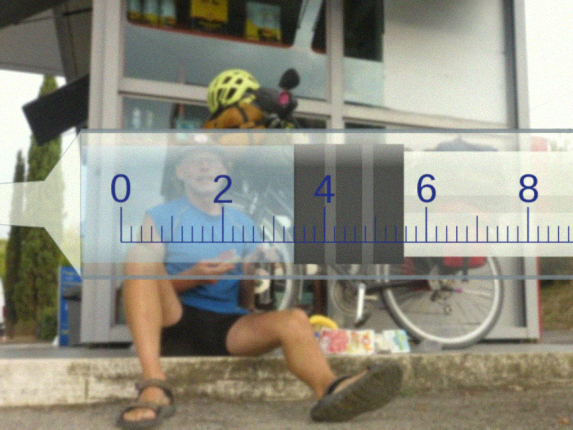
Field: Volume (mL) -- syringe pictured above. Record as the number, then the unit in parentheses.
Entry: 3.4 (mL)
